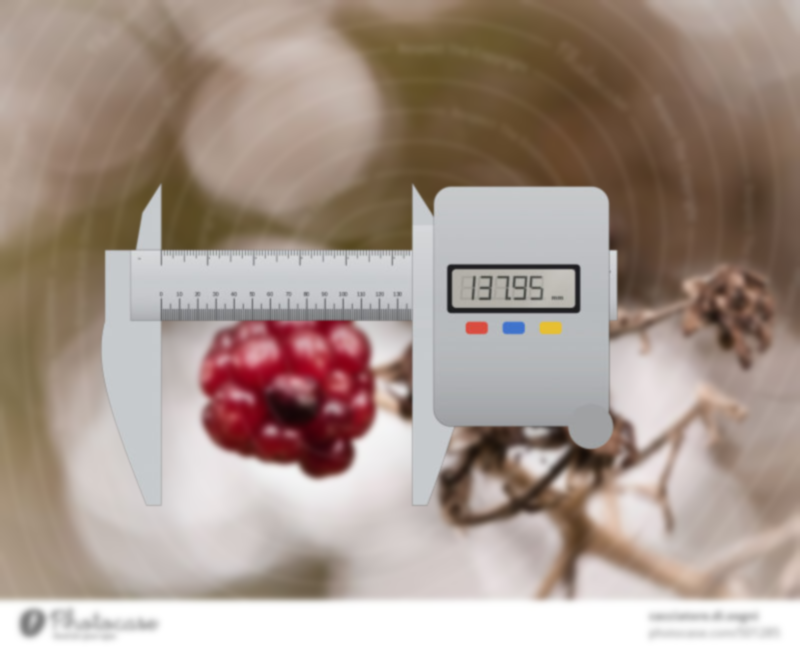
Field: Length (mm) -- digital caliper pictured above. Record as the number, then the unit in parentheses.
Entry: 137.95 (mm)
